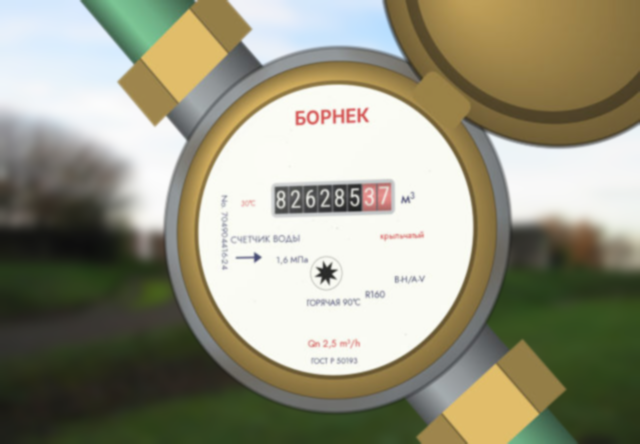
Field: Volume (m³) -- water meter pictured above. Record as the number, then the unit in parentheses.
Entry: 826285.37 (m³)
